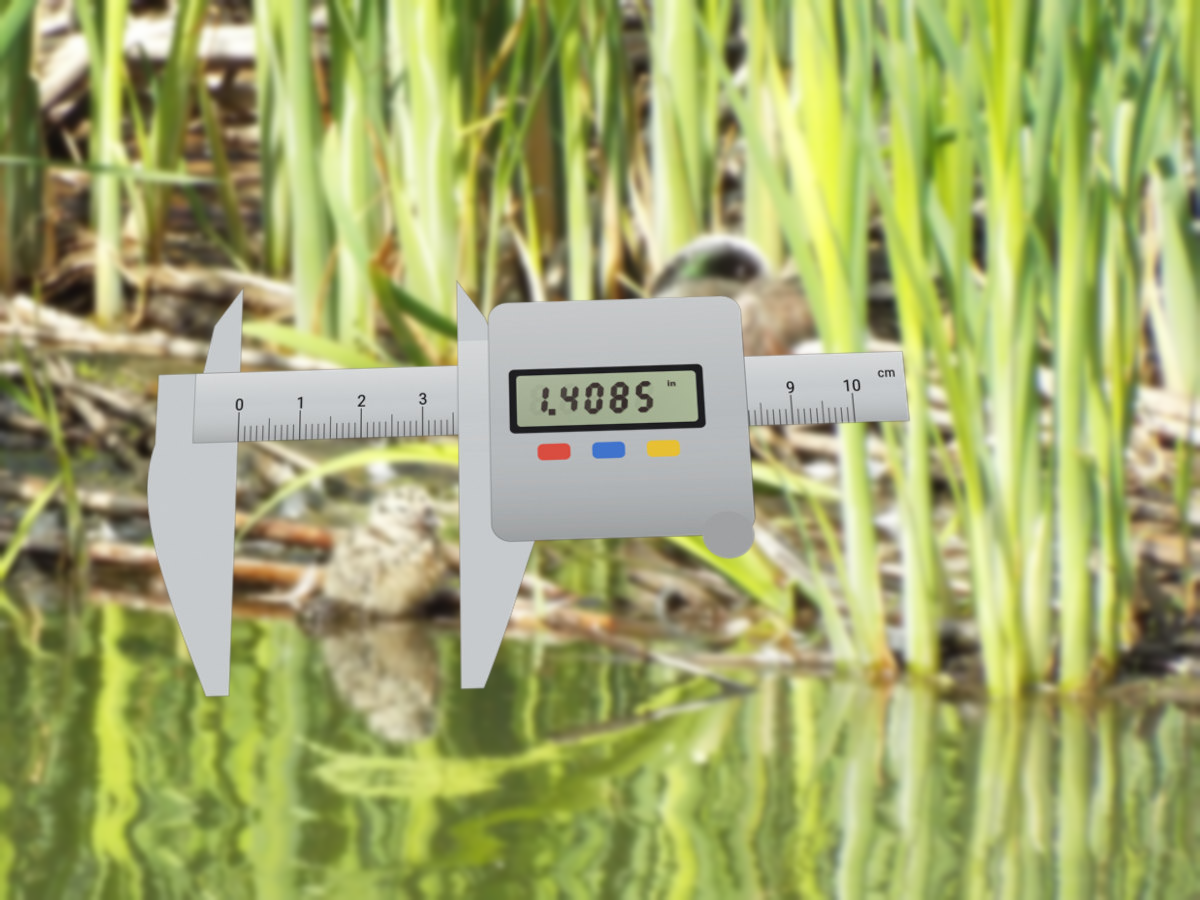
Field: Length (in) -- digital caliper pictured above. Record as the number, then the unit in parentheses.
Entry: 1.4085 (in)
